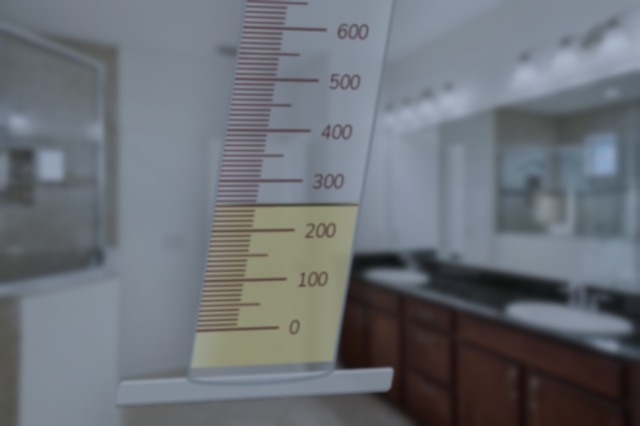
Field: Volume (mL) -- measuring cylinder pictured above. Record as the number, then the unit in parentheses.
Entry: 250 (mL)
